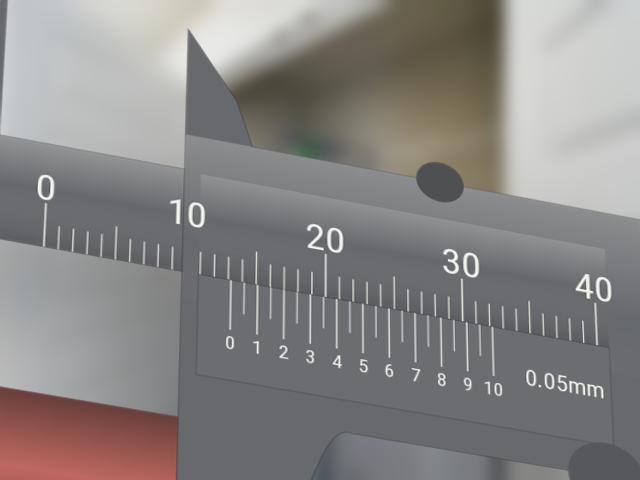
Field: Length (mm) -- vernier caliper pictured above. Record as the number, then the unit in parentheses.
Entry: 13.2 (mm)
